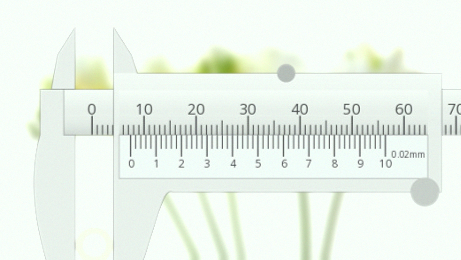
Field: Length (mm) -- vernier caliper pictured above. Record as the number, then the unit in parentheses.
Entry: 7.4 (mm)
